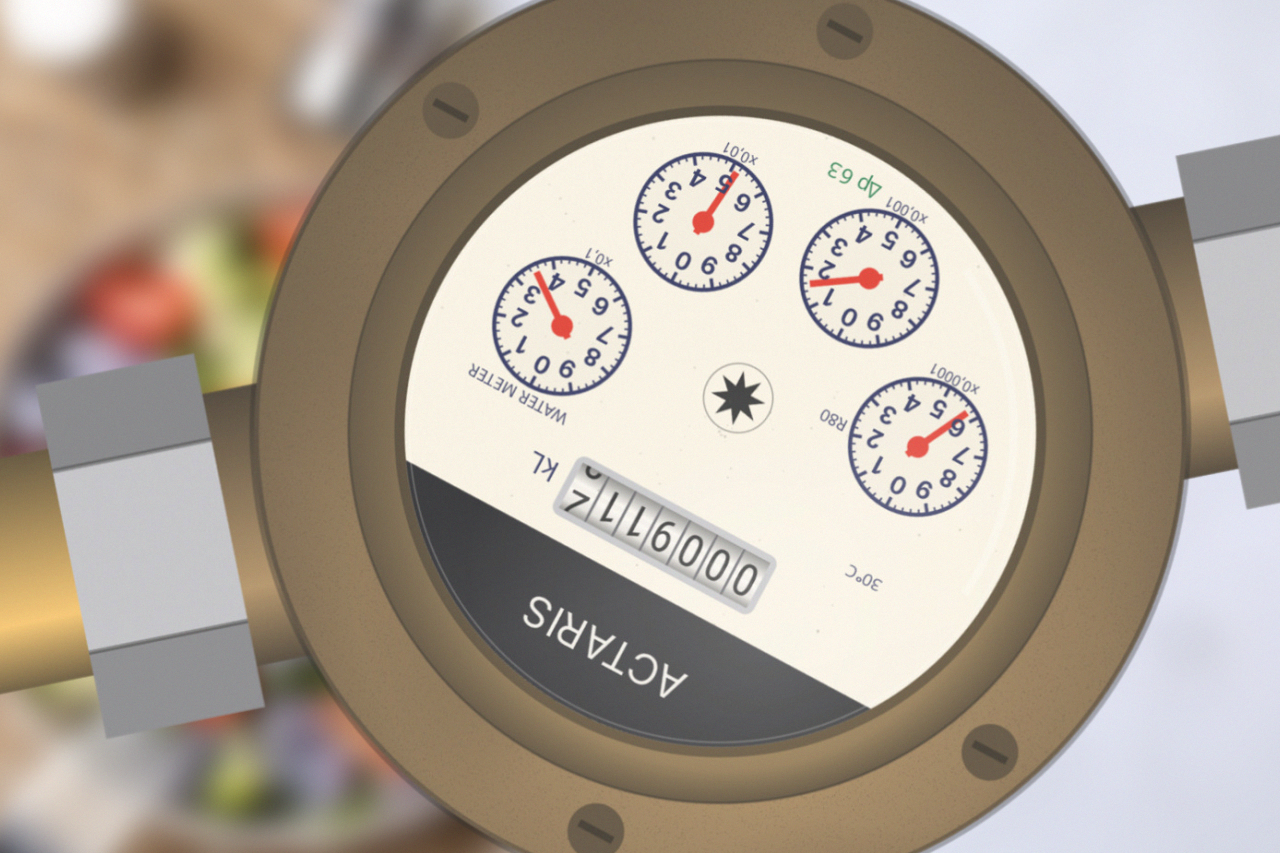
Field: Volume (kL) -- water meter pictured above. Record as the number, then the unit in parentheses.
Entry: 9112.3515 (kL)
